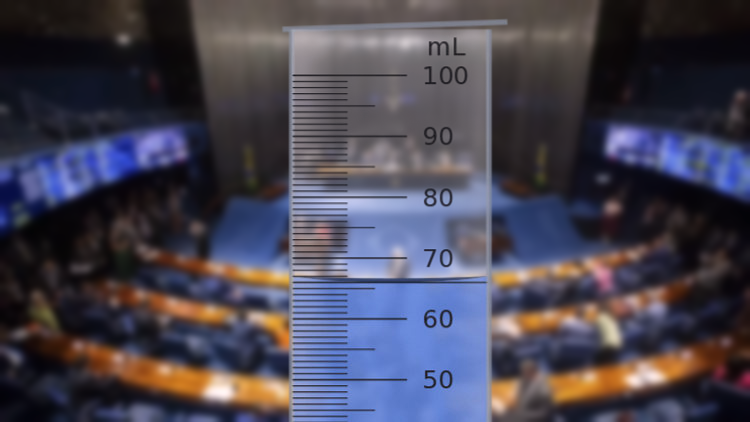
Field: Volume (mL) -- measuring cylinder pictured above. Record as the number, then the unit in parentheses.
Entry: 66 (mL)
